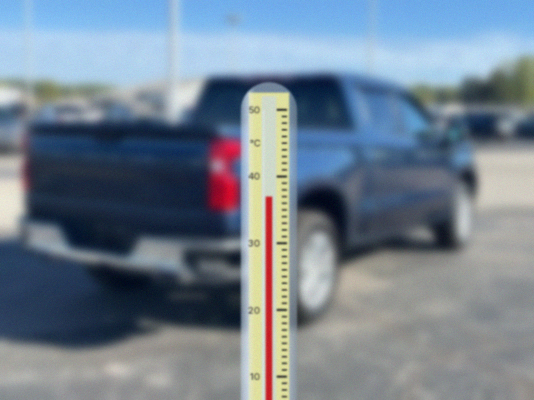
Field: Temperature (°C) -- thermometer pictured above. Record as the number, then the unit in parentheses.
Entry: 37 (°C)
